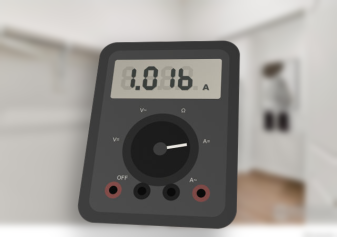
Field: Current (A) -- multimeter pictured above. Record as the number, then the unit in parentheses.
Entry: 1.016 (A)
